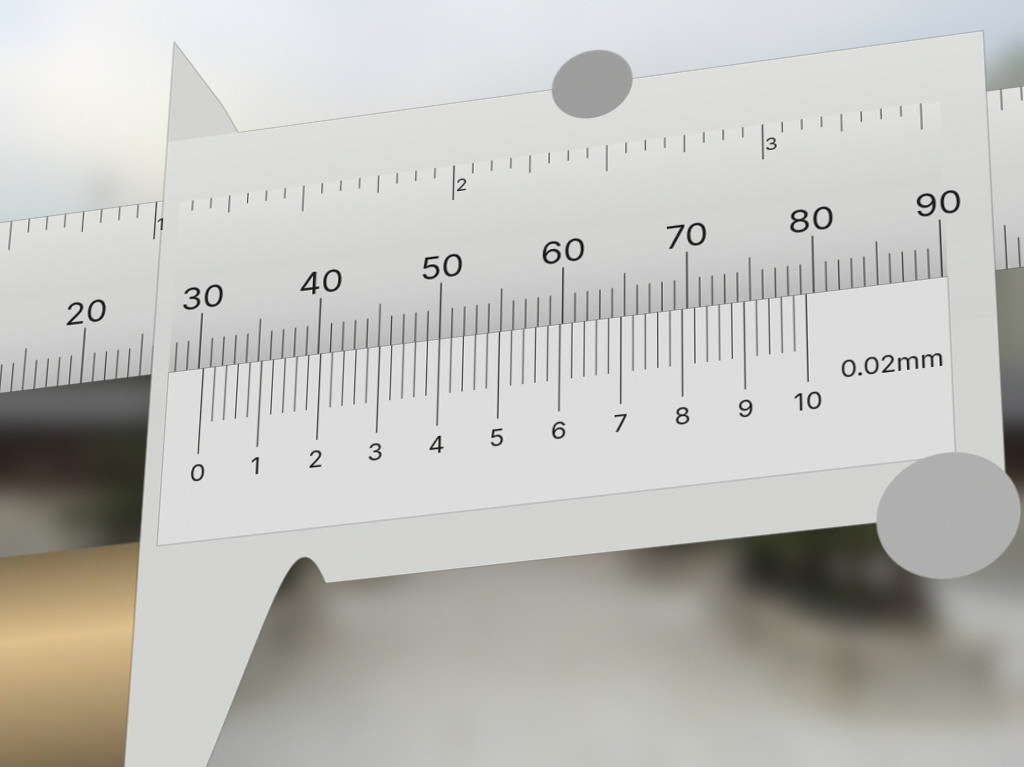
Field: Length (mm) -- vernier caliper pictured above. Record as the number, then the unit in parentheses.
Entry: 30.4 (mm)
